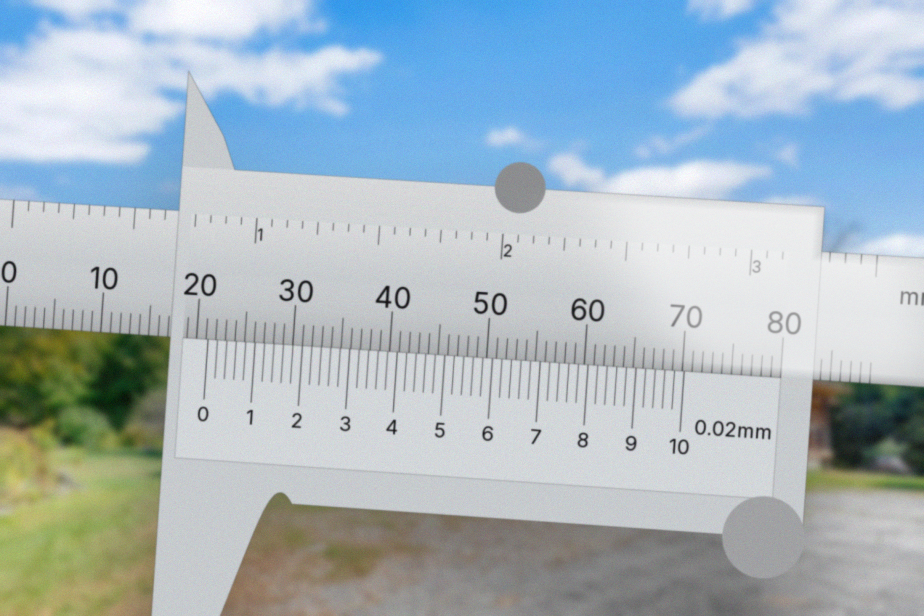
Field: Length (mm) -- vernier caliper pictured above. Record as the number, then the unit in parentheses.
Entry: 21.2 (mm)
